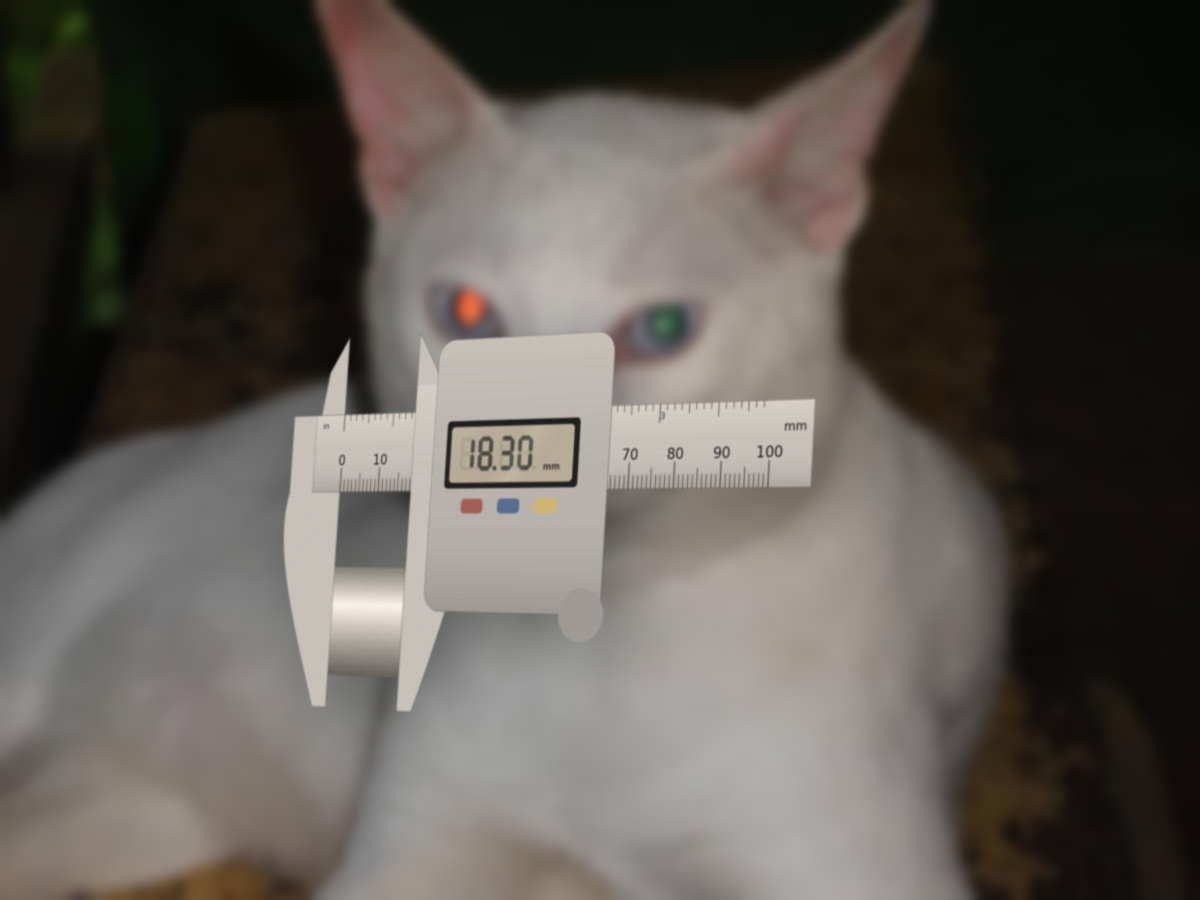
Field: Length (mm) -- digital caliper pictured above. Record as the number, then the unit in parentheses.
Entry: 18.30 (mm)
